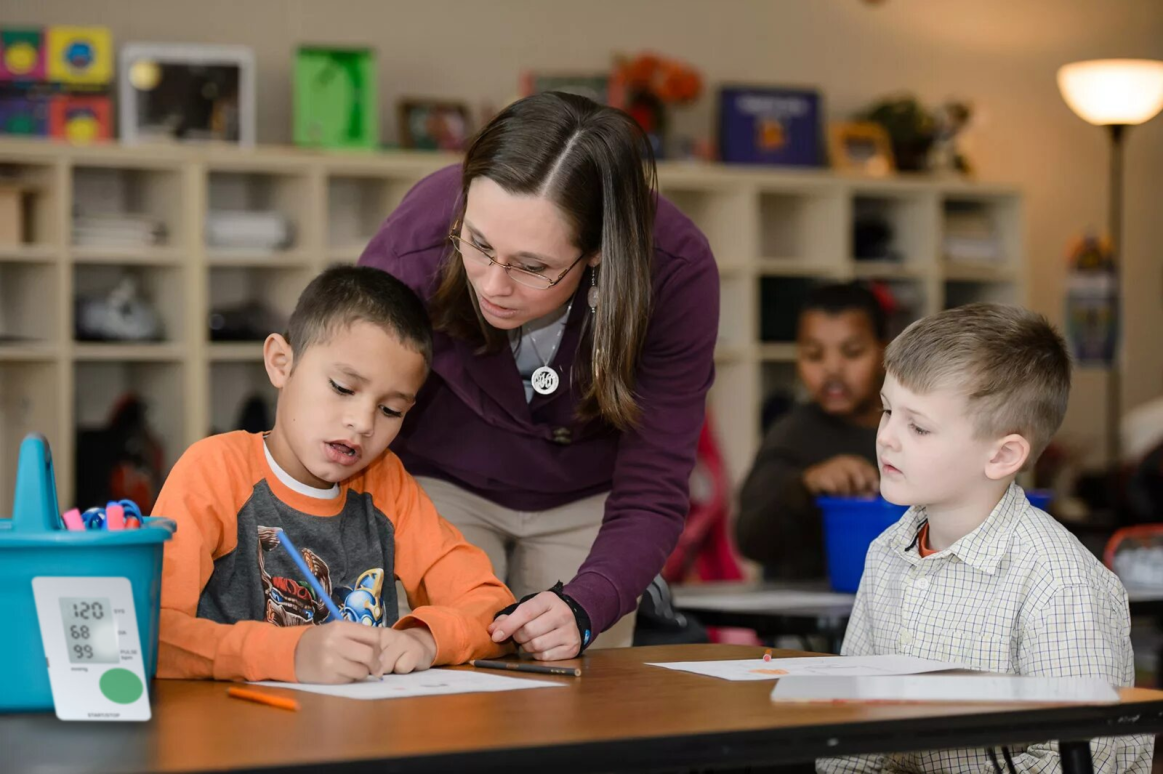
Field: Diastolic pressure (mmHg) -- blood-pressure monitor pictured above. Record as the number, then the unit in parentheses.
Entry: 68 (mmHg)
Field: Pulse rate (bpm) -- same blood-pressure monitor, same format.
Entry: 99 (bpm)
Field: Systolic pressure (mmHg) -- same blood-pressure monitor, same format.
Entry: 120 (mmHg)
